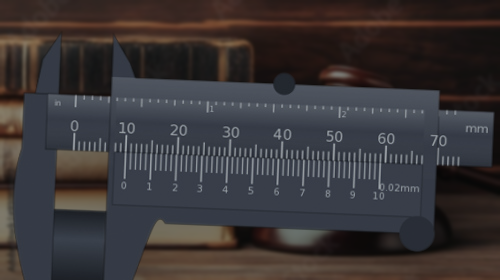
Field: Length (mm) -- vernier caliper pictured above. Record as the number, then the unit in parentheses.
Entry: 10.0 (mm)
